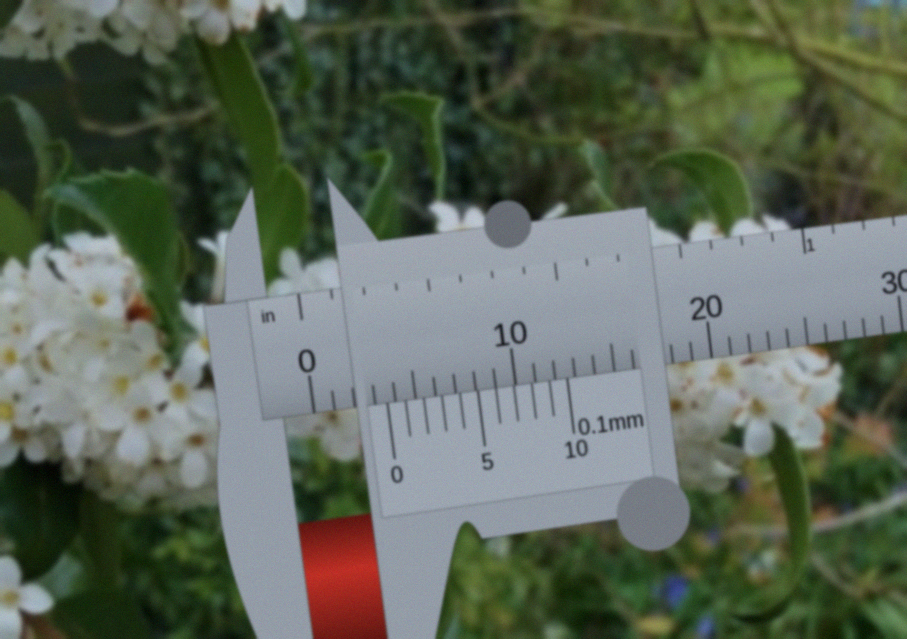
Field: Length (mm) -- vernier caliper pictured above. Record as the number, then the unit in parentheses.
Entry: 3.6 (mm)
